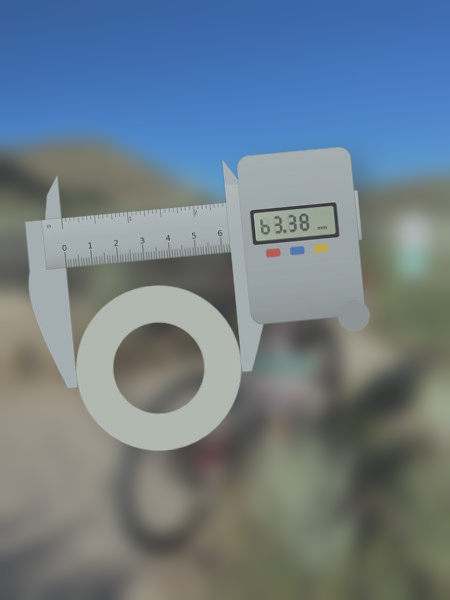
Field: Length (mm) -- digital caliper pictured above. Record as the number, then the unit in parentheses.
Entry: 63.38 (mm)
